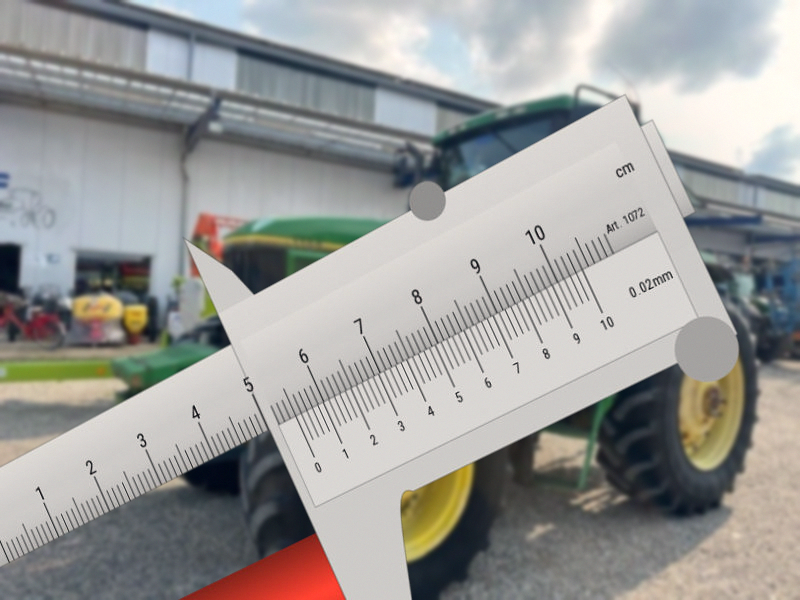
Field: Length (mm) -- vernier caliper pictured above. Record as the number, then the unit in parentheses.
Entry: 55.0 (mm)
